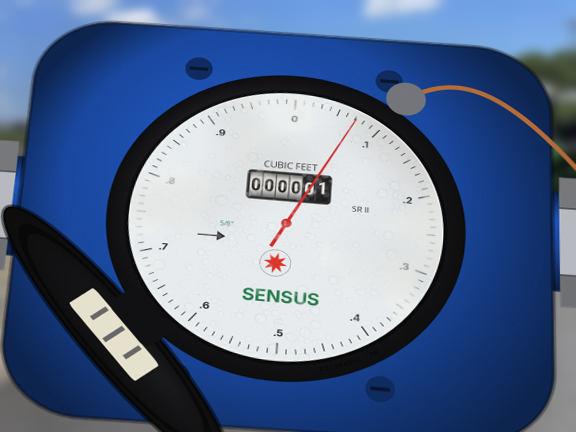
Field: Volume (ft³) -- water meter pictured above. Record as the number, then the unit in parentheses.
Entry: 1.07 (ft³)
